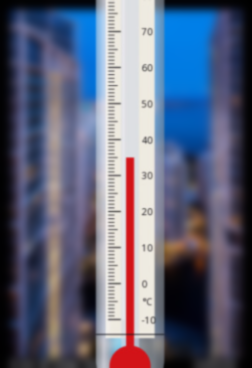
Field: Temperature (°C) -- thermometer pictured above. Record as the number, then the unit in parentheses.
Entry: 35 (°C)
